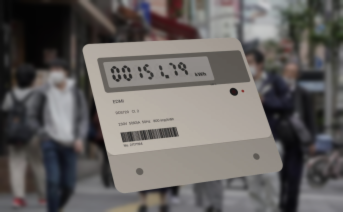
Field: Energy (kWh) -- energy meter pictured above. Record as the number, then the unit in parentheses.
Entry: 151.79 (kWh)
